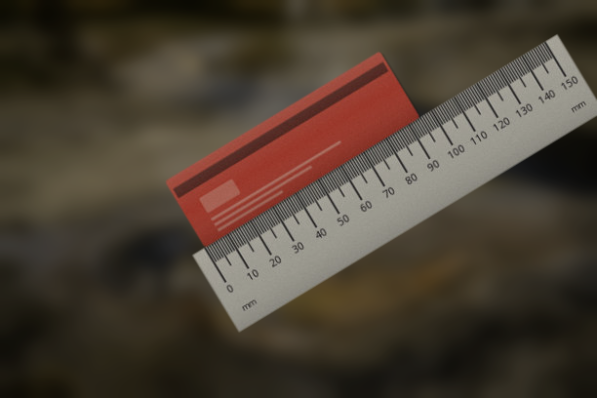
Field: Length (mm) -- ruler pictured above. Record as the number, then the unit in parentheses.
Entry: 95 (mm)
